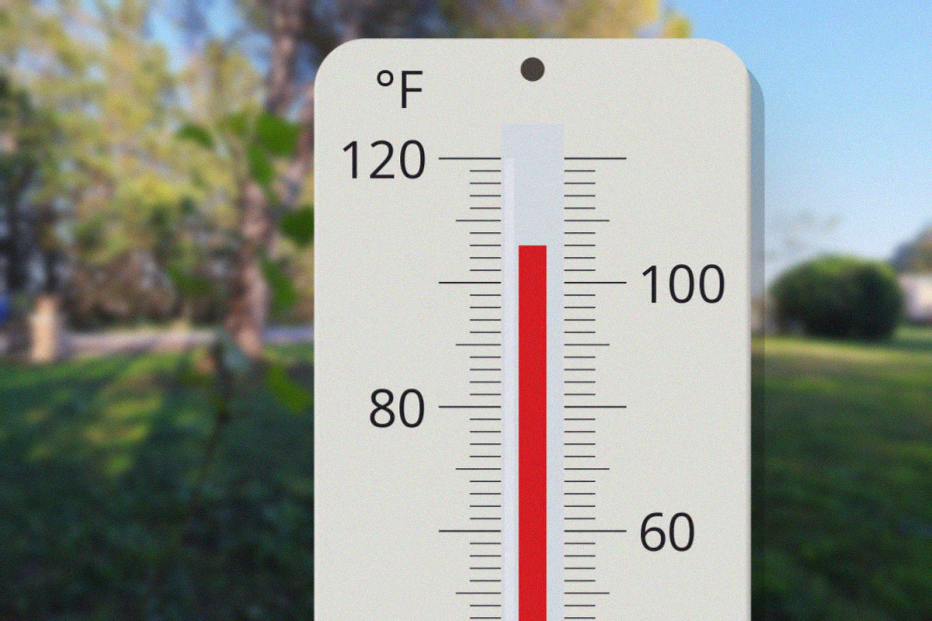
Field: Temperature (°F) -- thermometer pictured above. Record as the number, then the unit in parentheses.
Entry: 106 (°F)
